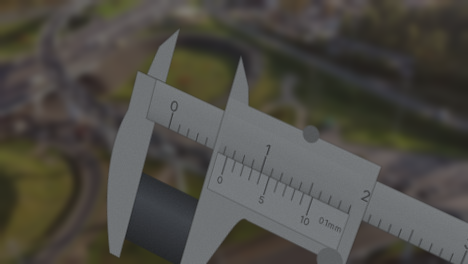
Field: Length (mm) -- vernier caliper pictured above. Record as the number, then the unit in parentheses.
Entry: 6.4 (mm)
